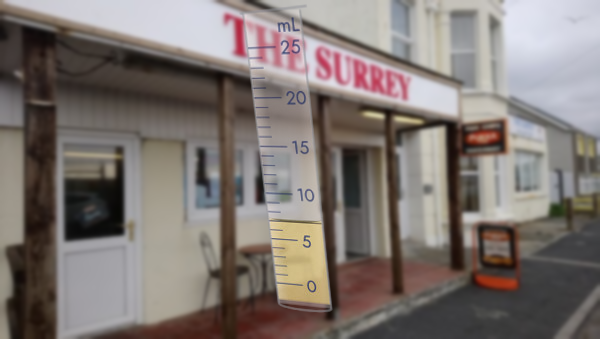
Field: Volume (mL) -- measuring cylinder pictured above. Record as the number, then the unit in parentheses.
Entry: 7 (mL)
